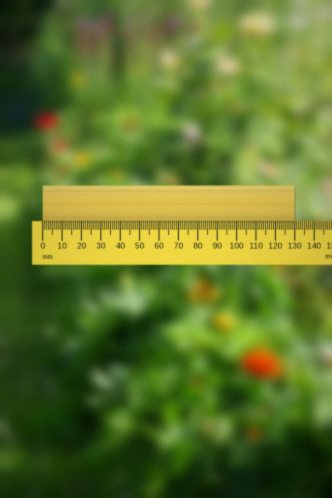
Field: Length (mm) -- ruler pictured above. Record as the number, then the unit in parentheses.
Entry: 130 (mm)
